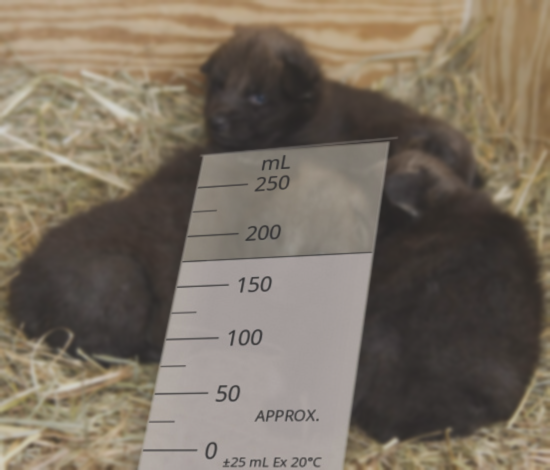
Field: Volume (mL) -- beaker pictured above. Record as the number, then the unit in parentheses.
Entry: 175 (mL)
